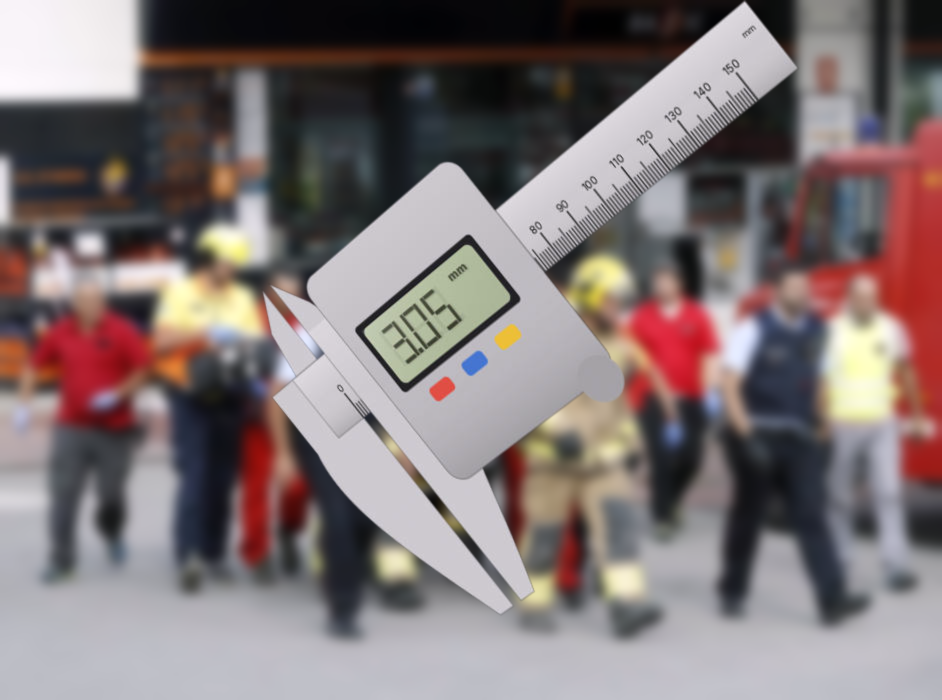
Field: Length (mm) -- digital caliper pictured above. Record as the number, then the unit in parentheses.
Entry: 3.05 (mm)
